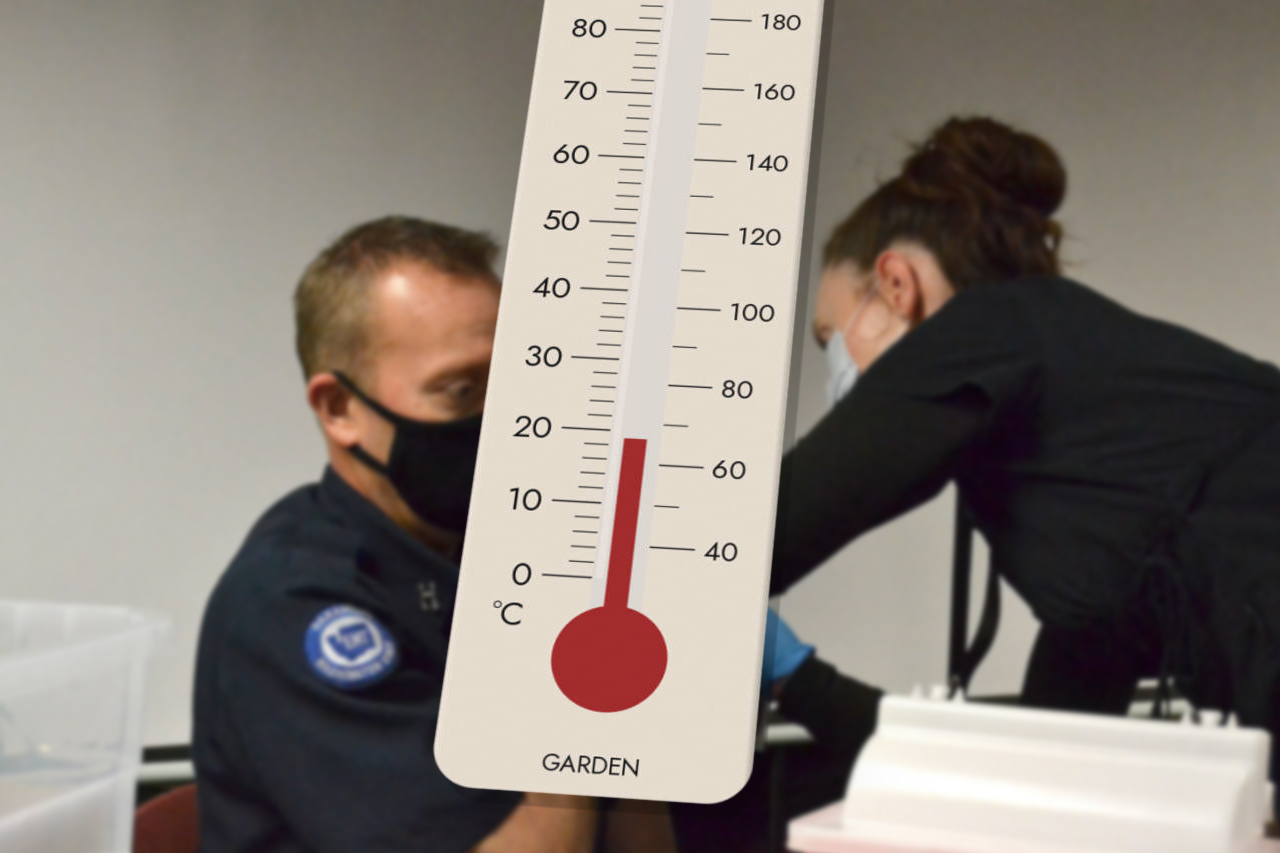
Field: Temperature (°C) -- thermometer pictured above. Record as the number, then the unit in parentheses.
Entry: 19 (°C)
